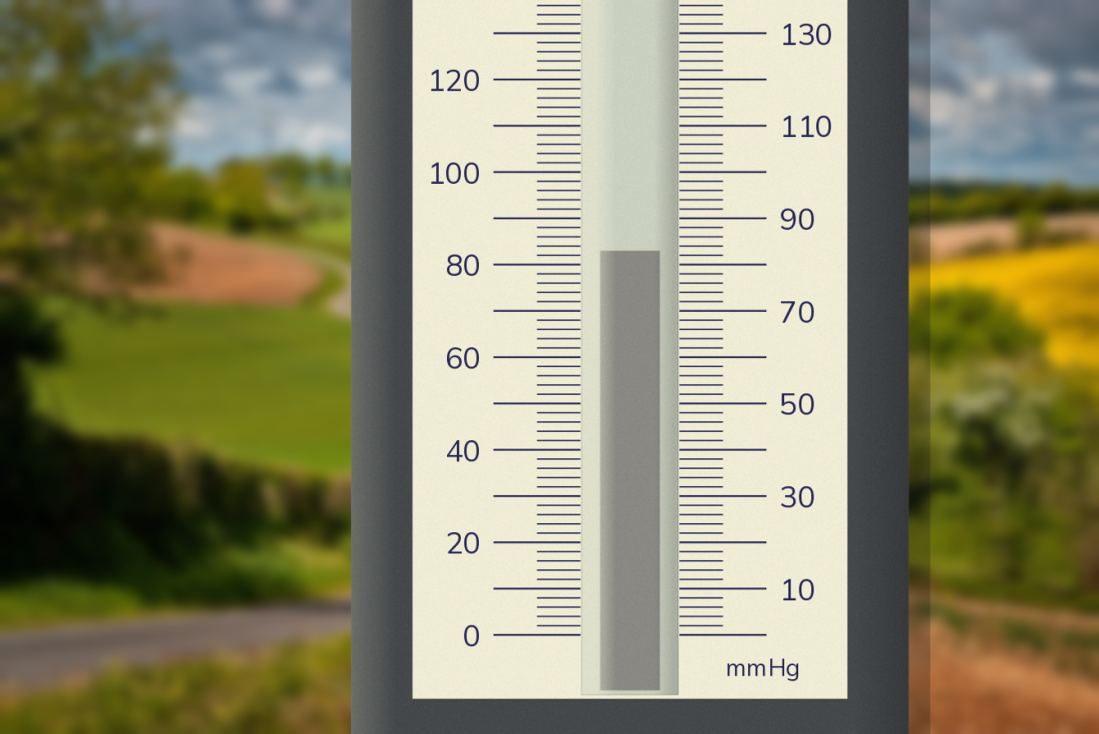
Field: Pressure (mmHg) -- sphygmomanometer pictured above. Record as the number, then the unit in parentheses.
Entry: 83 (mmHg)
